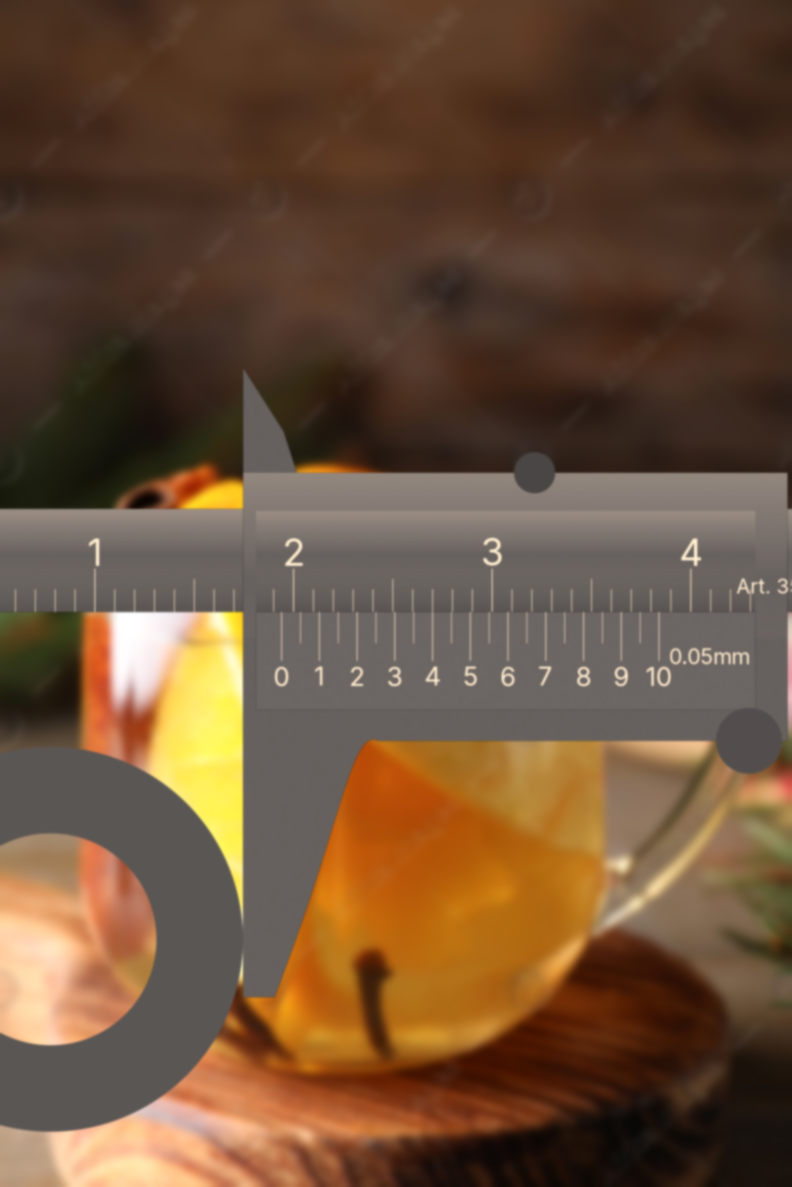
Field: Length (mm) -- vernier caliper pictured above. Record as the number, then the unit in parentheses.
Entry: 19.4 (mm)
